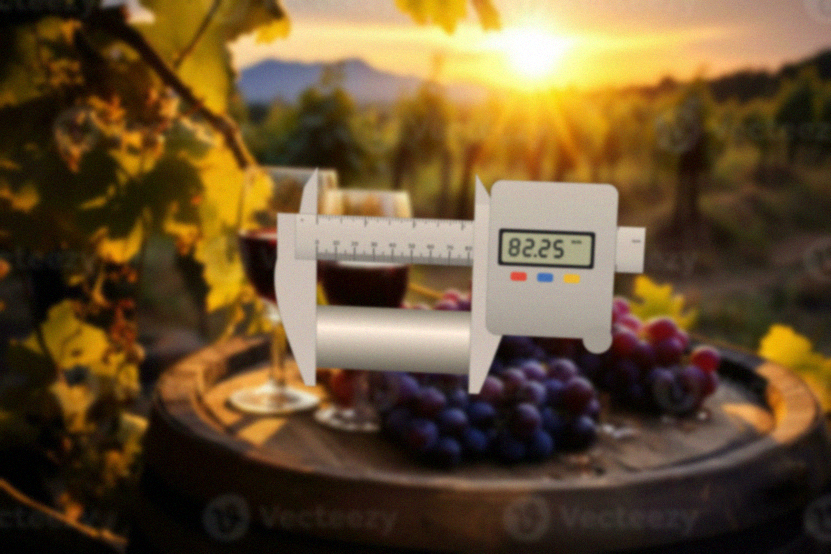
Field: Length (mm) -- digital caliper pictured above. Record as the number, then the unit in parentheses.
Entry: 82.25 (mm)
